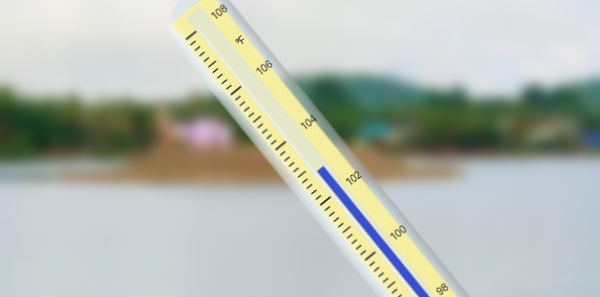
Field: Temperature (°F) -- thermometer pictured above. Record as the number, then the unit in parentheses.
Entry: 102.8 (°F)
